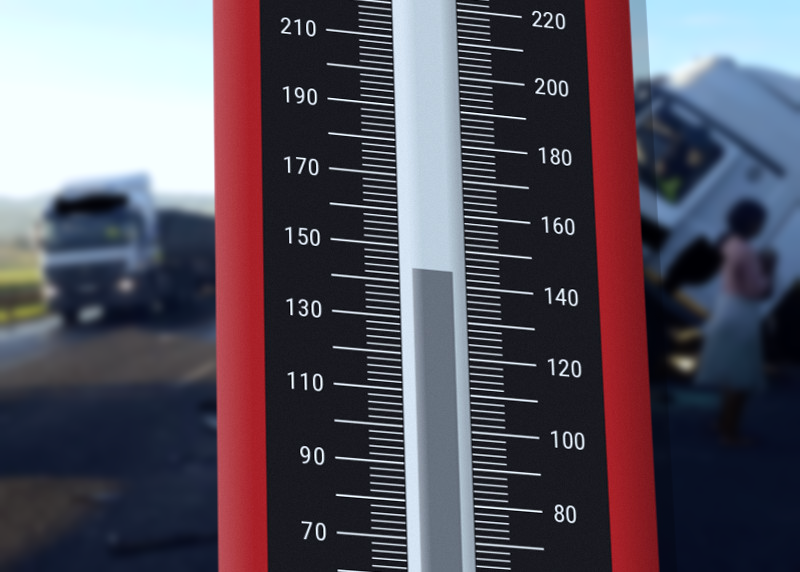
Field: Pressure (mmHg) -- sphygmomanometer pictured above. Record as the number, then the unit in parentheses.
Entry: 144 (mmHg)
